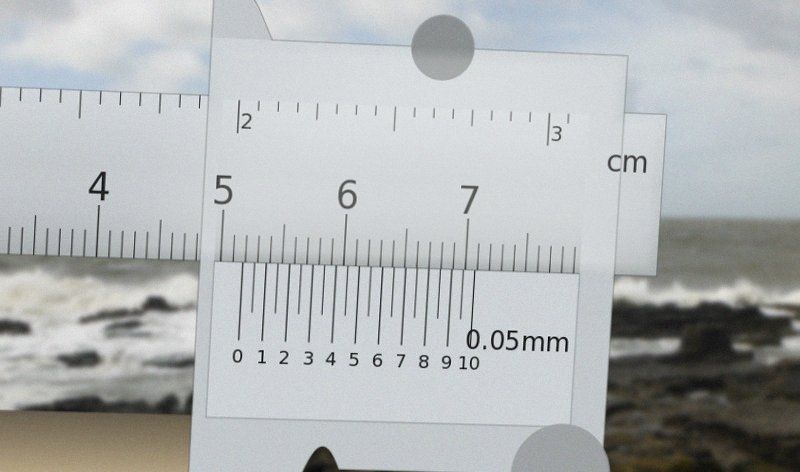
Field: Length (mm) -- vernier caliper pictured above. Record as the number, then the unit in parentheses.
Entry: 51.8 (mm)
